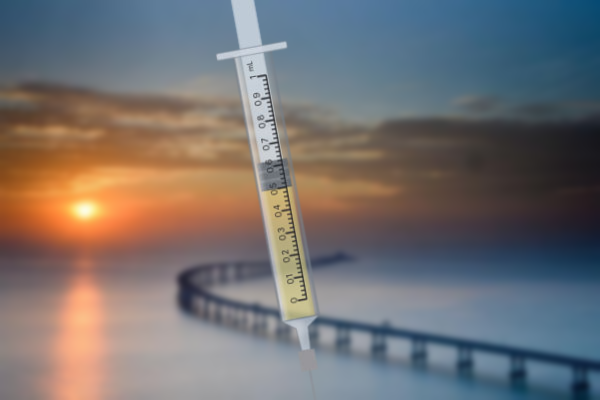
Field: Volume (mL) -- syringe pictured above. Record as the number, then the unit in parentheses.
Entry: 0.5 (mL)
